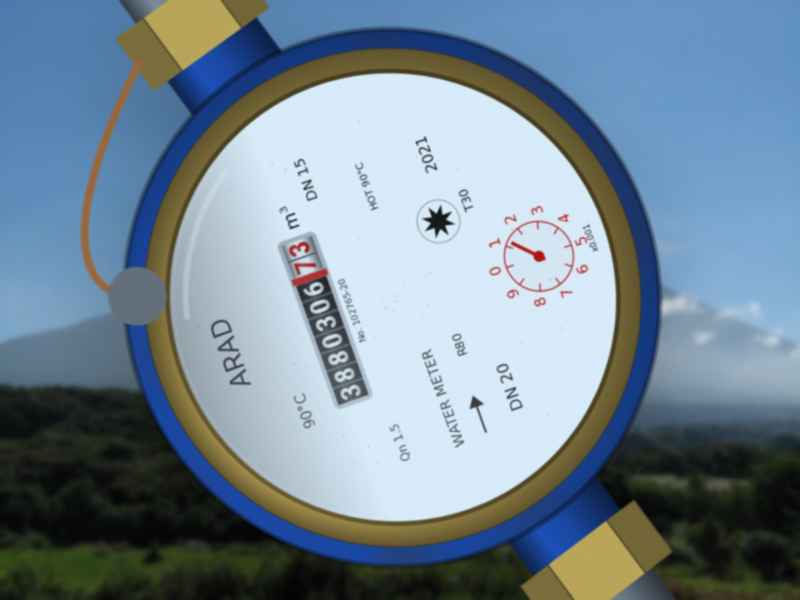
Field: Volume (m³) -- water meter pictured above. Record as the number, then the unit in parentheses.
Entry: 3880306.731 (m³)
